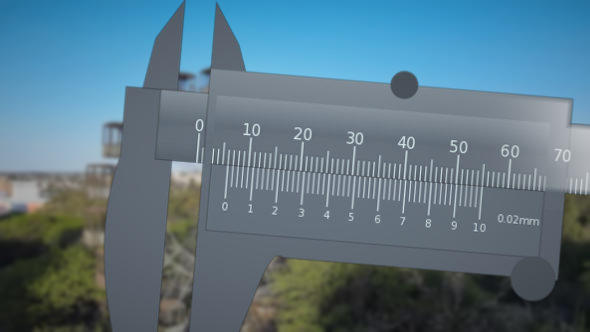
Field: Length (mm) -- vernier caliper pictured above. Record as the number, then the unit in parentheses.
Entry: 6.0 (mm)
